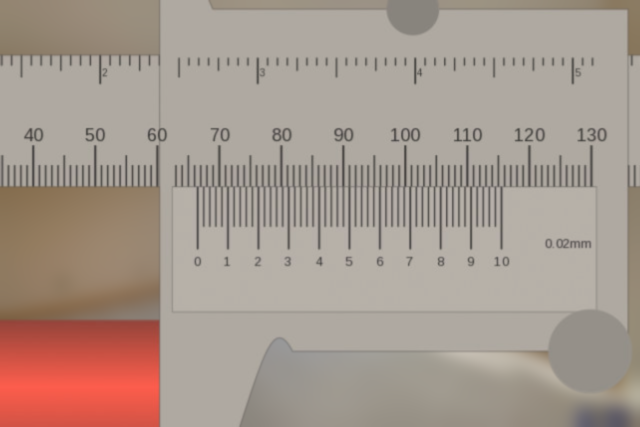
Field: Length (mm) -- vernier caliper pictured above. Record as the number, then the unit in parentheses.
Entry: 66.5 (mm)
